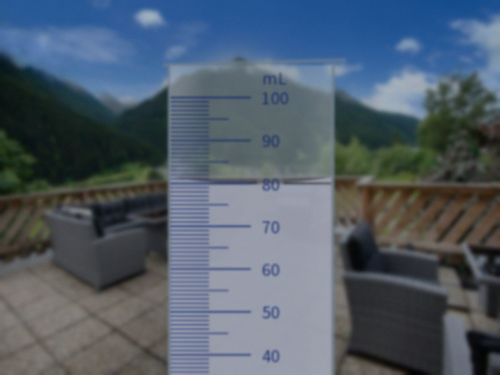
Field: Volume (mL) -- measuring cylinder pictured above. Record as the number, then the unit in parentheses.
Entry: 80 (mL)
